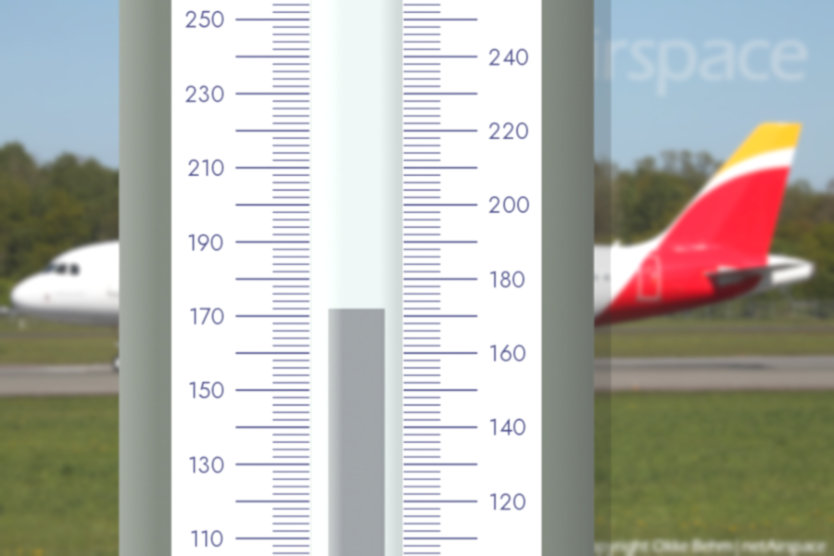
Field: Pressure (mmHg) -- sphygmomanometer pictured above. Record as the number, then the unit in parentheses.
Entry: 172 (mmHg)
